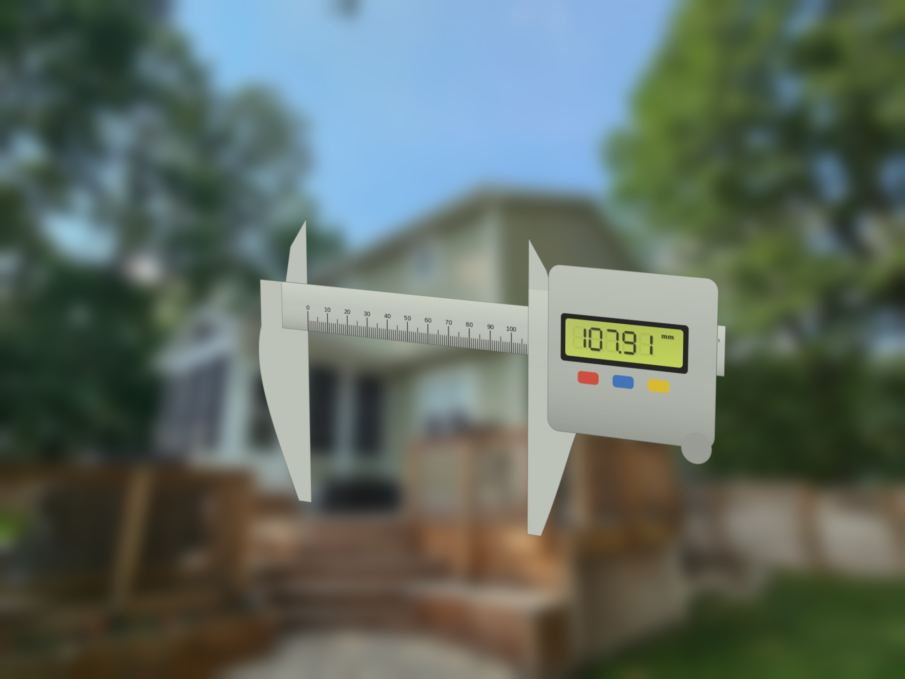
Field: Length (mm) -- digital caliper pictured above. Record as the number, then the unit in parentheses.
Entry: 107.91 (mm)
